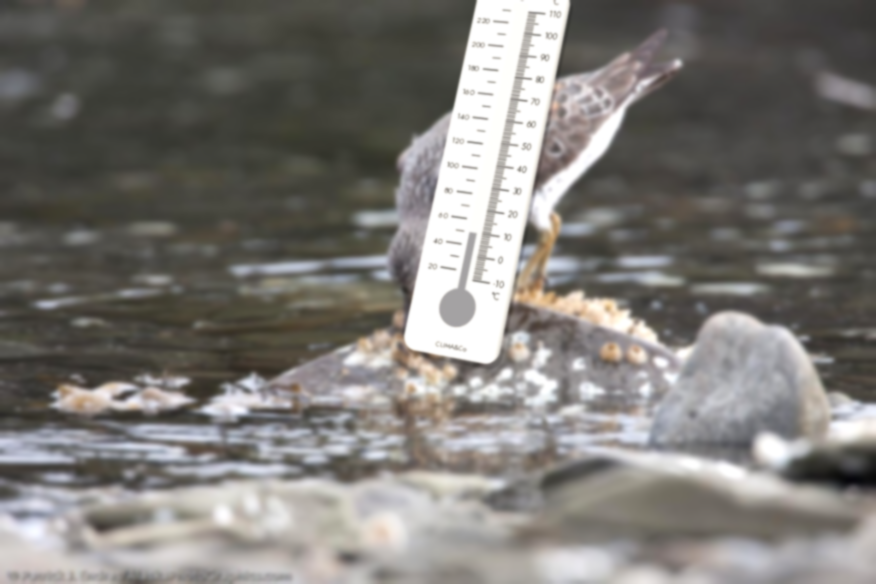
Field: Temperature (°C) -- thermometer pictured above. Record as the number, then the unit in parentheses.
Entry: 10 (°C)
